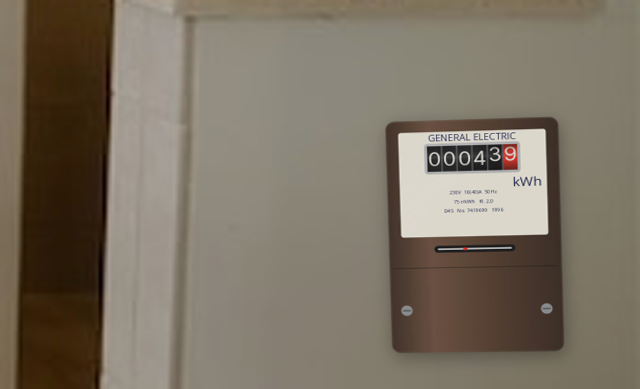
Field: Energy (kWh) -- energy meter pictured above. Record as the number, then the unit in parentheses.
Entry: 43.9 (kWh)
